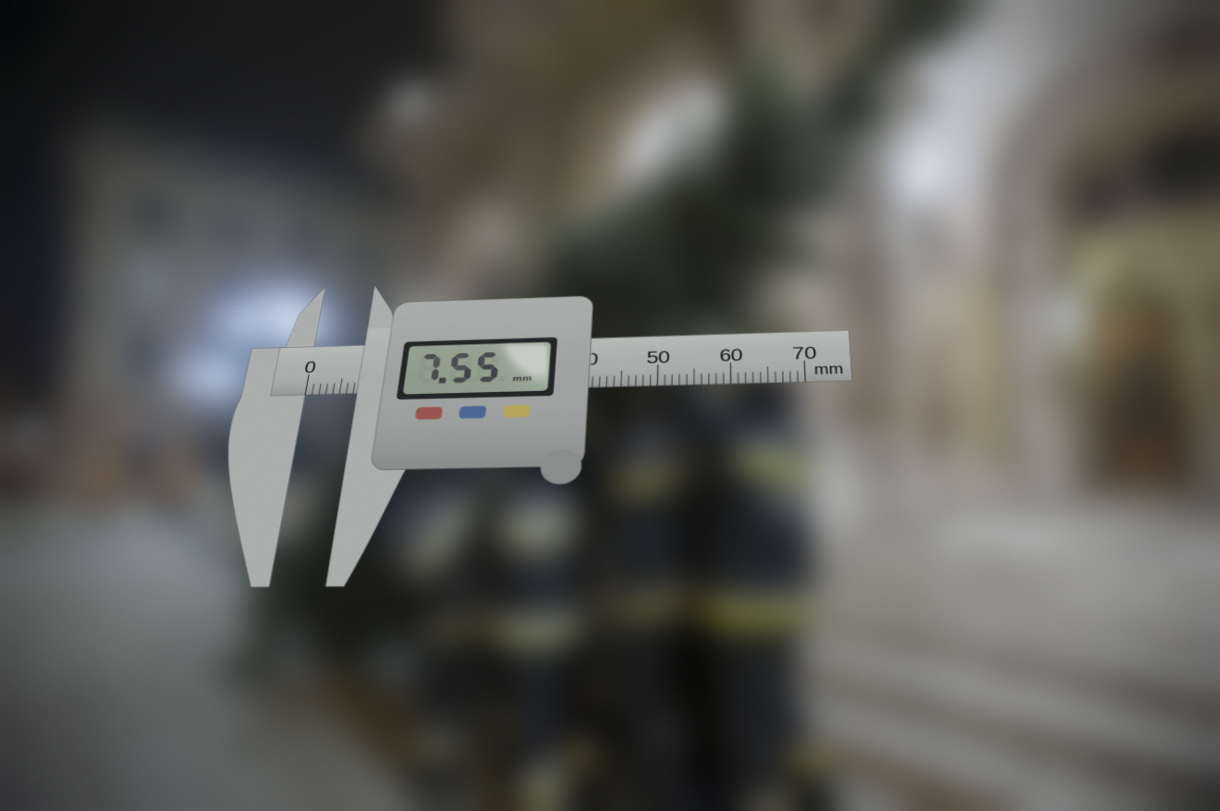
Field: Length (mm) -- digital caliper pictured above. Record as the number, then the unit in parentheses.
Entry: 7.55 (mm)
